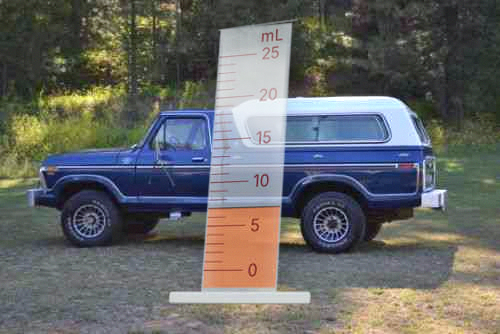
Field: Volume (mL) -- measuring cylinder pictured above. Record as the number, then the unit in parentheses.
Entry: 7 (mL)
